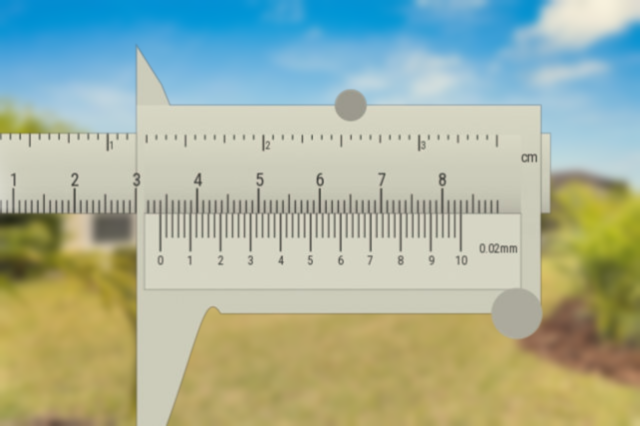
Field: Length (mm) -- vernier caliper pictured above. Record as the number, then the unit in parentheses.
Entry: 34.0 (mm)
